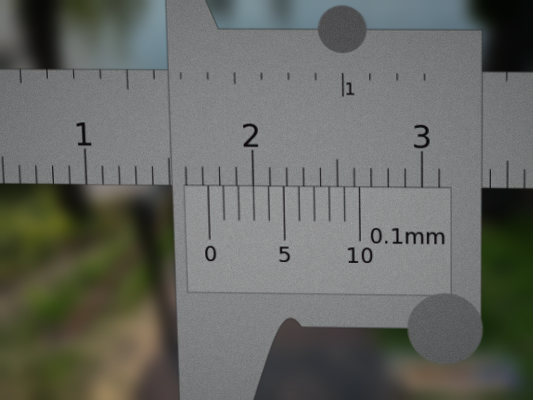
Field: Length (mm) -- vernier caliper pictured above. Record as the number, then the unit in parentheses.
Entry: 17.3 (mm)
